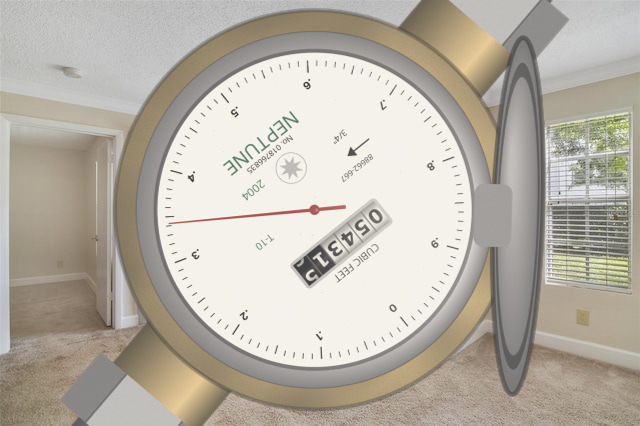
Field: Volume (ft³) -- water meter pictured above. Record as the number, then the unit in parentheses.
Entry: 54315.34 (ft³)
